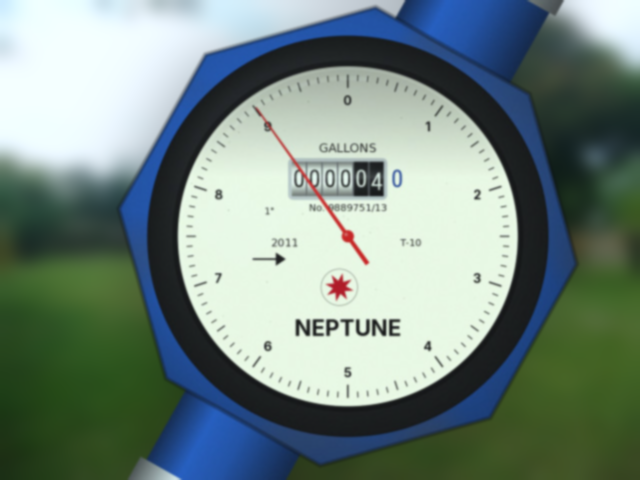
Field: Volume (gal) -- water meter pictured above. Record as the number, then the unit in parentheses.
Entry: 39.0 (gal)
